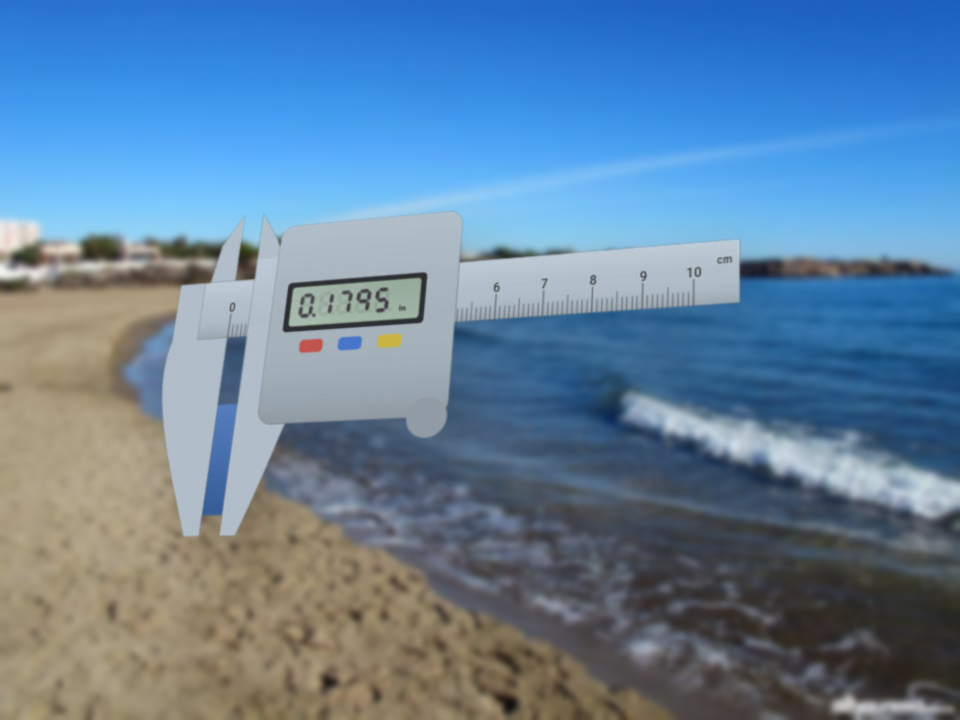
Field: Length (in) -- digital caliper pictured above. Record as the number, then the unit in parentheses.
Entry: 0.1795 (in)
